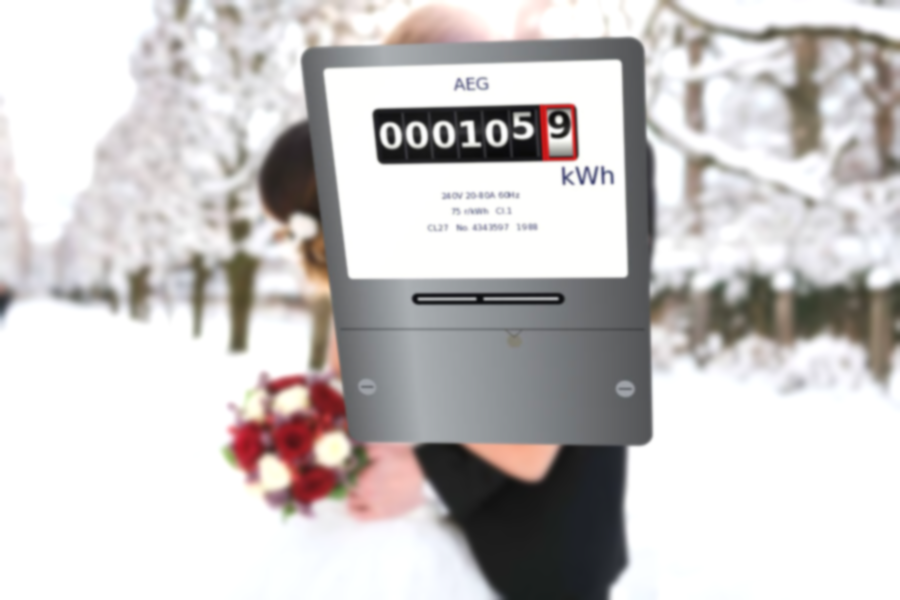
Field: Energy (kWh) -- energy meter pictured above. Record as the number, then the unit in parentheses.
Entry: 105.9 (kWh)
